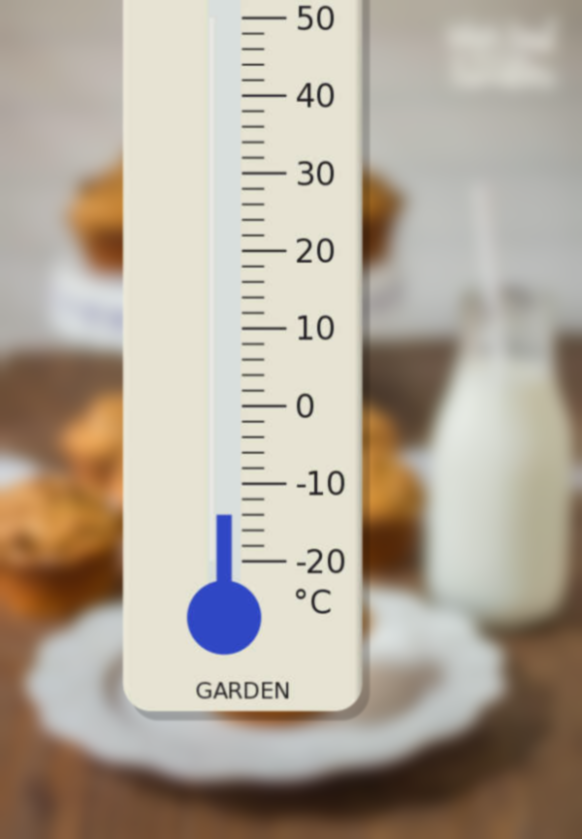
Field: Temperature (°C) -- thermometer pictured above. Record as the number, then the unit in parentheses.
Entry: -14 (°C)
